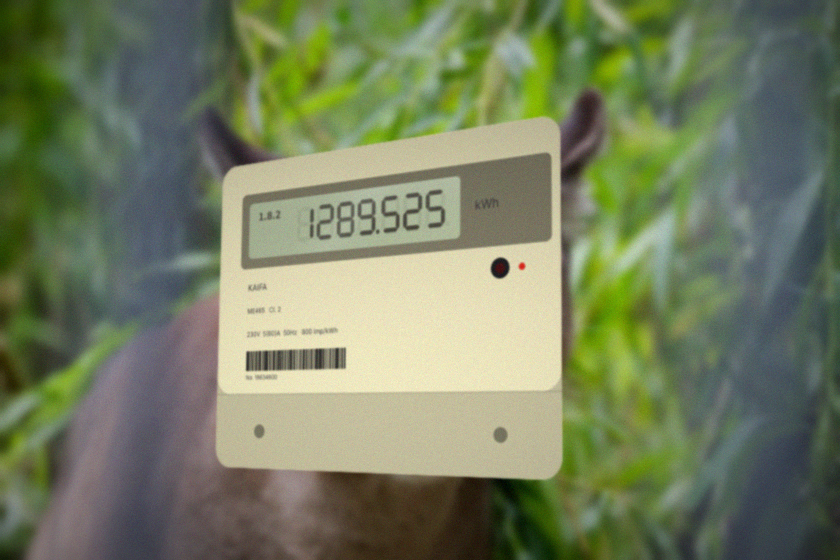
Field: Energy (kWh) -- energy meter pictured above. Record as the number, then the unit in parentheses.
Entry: 1289.525 (kWh)
